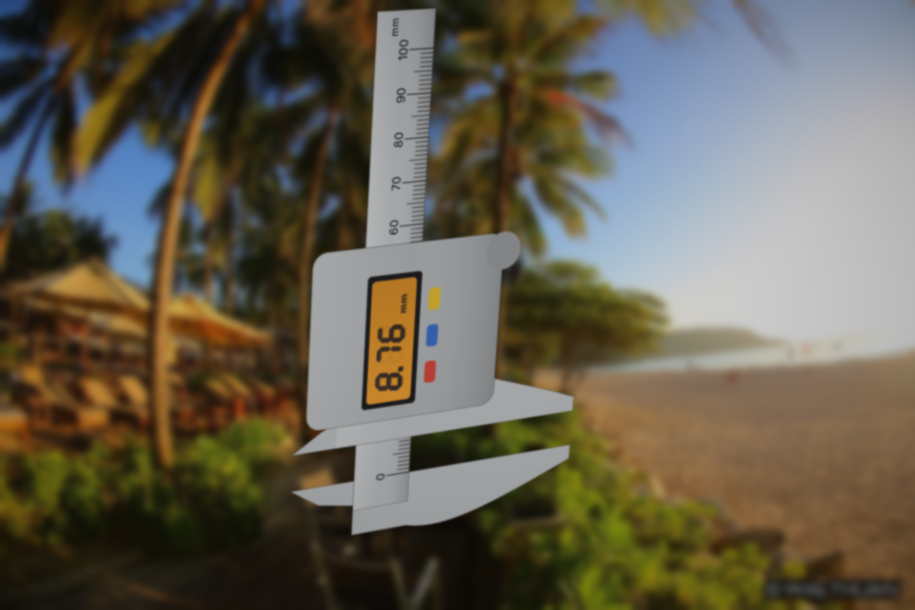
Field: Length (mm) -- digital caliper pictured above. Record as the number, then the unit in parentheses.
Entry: 8.76 (mm)
